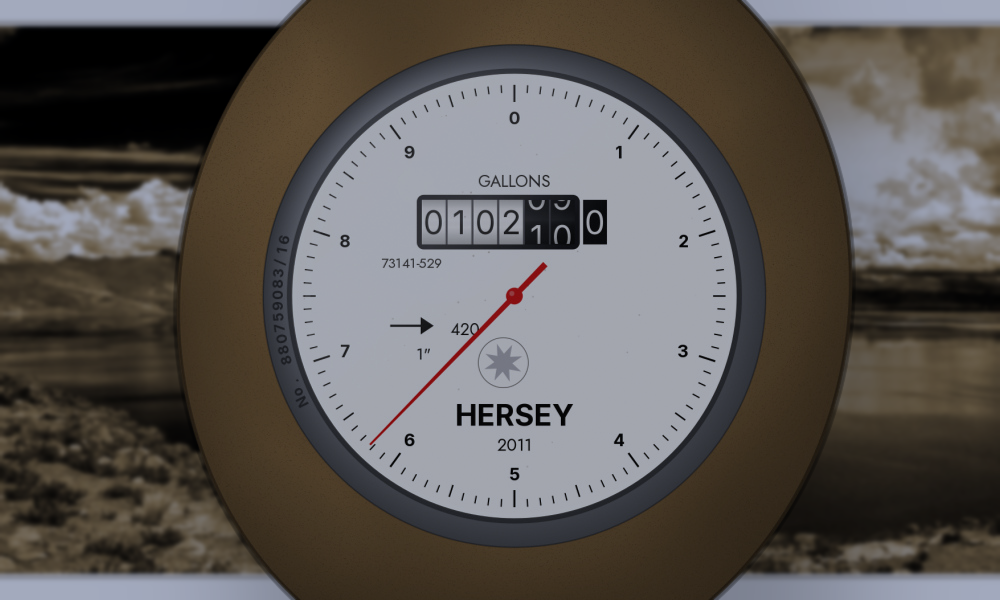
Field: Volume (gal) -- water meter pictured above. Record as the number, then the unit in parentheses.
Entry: 102096.2 (gal)
